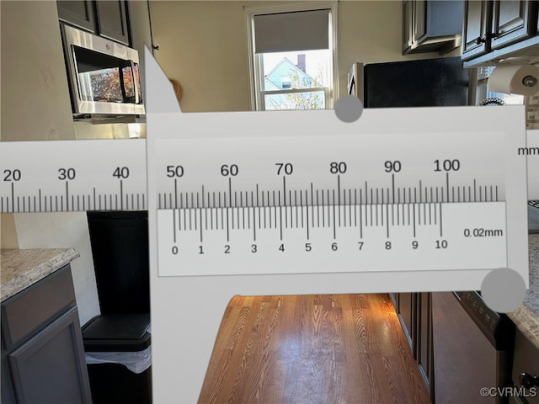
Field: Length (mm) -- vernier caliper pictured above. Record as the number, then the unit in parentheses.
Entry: 49.6 (mm)
